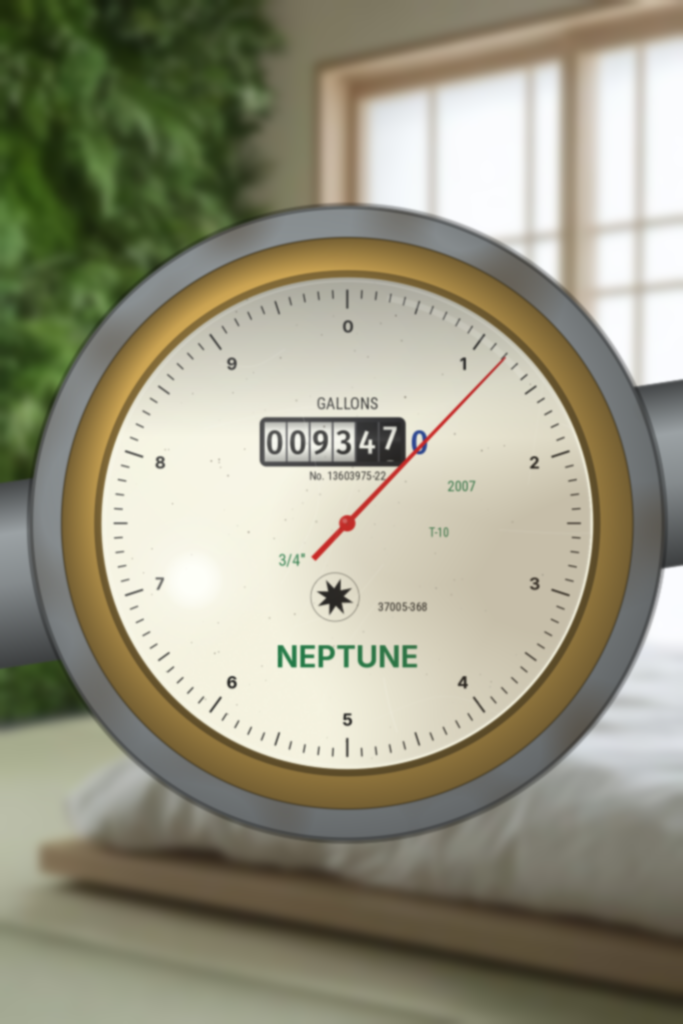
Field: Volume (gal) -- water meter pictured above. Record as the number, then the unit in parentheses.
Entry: 93471.2 (gal)
